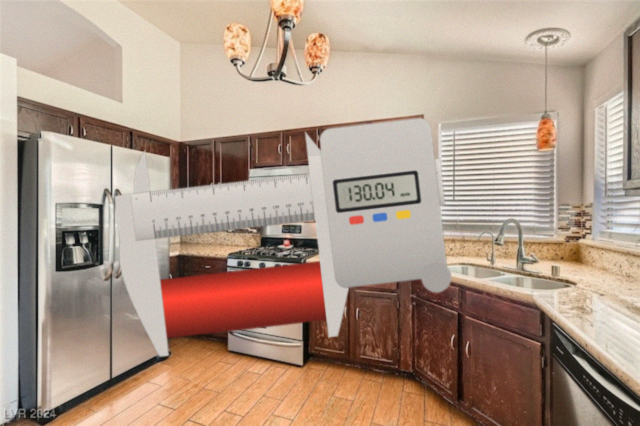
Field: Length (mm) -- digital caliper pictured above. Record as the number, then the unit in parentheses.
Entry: 130.04 (mm)
